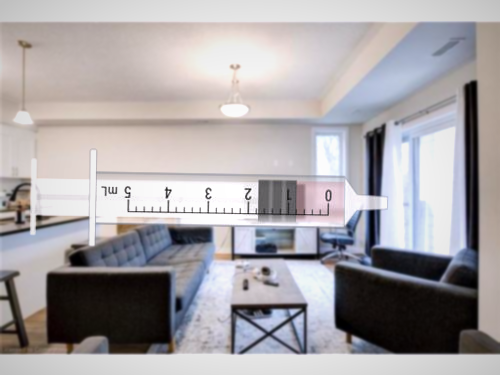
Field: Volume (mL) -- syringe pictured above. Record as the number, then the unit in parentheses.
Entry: 0.8 (mL)
